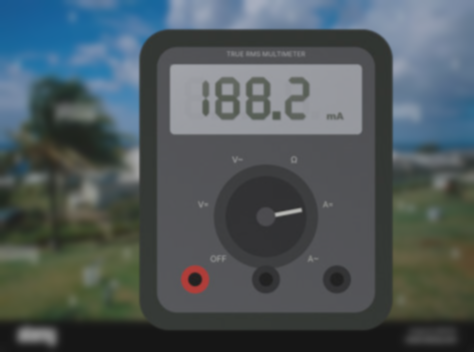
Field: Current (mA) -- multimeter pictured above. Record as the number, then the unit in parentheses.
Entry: 188.2 (mA)
